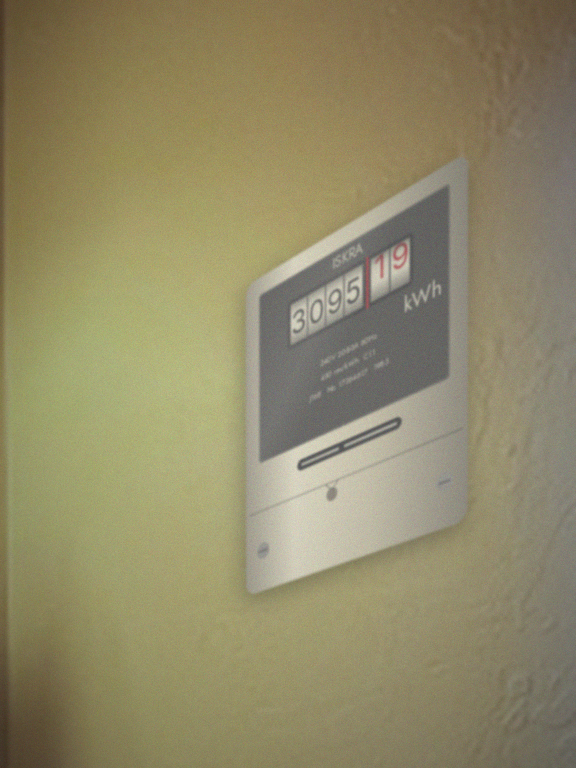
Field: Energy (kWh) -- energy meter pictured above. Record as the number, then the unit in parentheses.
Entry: 3095.19 (kWh)
